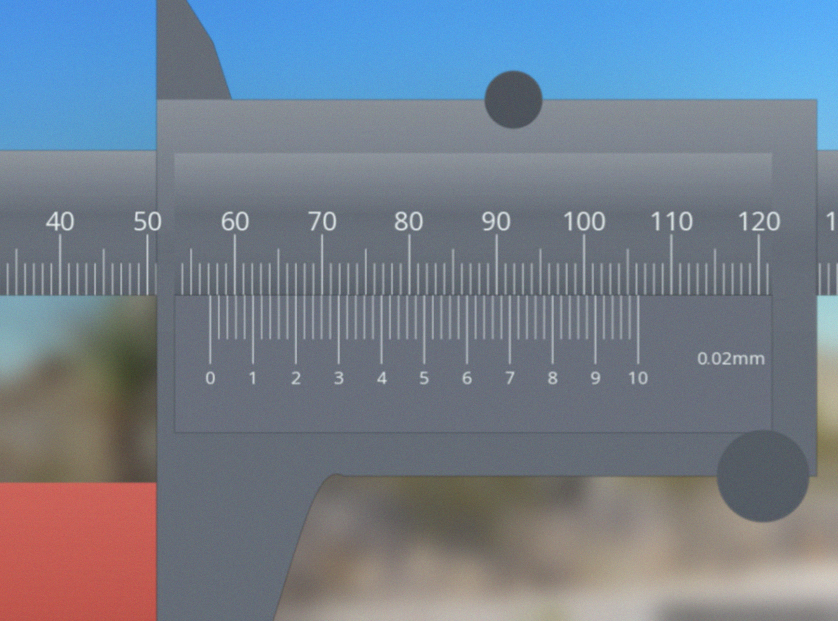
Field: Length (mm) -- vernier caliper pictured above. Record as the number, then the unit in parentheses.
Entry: 57.2 (mm)
